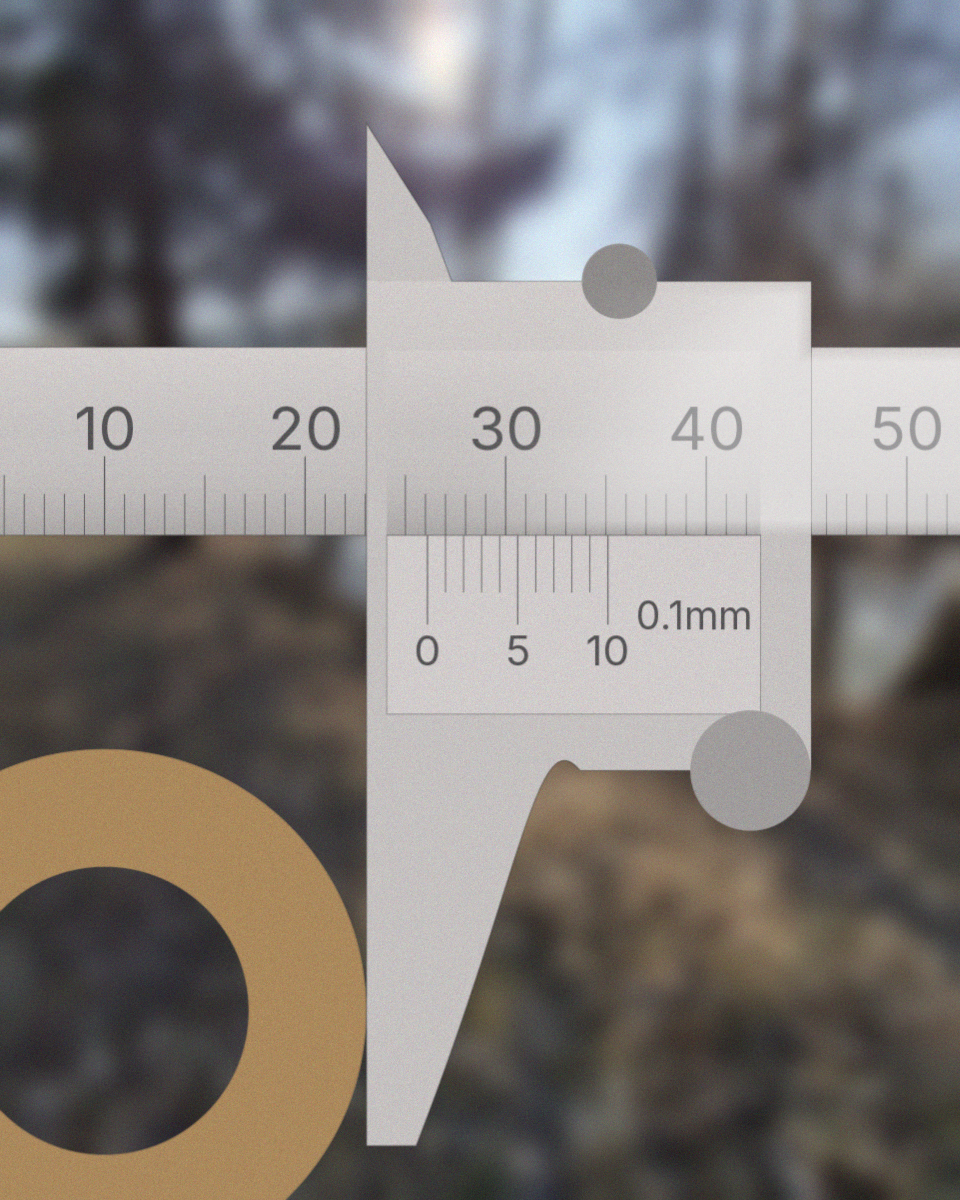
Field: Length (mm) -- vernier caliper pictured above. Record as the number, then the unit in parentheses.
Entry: 26.1 (mm)
